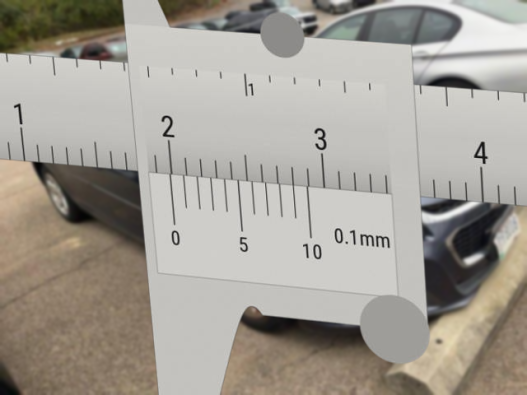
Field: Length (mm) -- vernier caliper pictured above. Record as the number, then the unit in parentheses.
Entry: 19.9 (mm)
